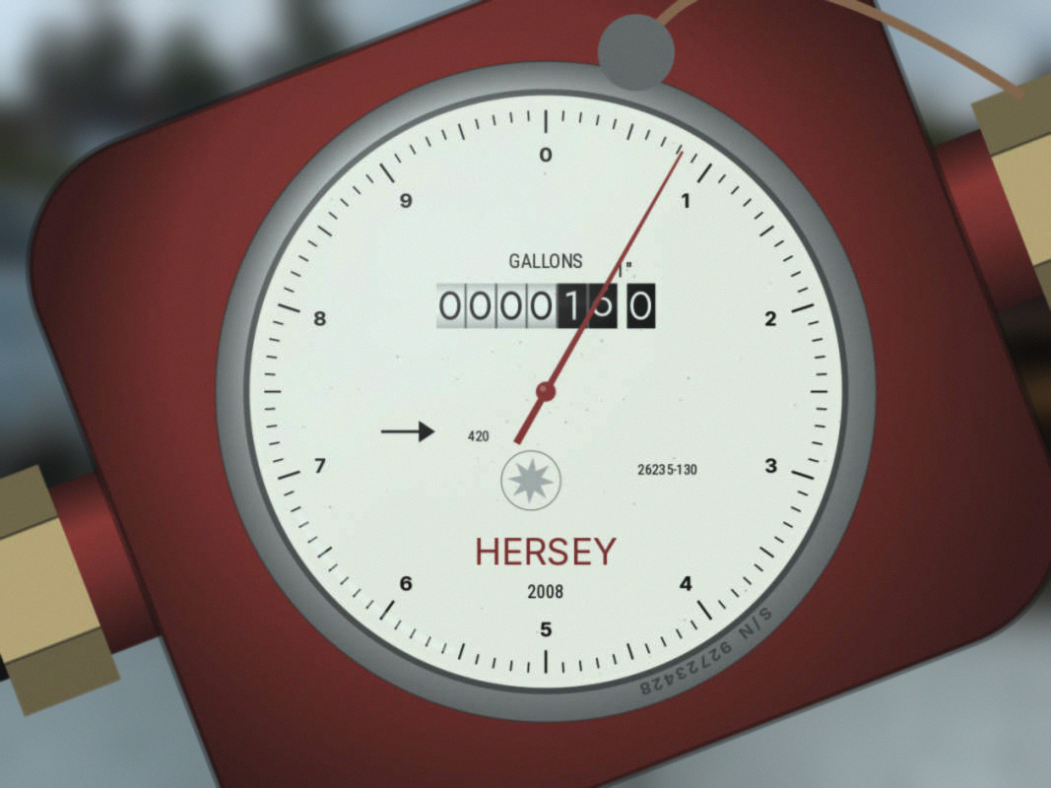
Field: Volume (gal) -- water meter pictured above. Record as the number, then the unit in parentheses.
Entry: 160.8 (gal)
